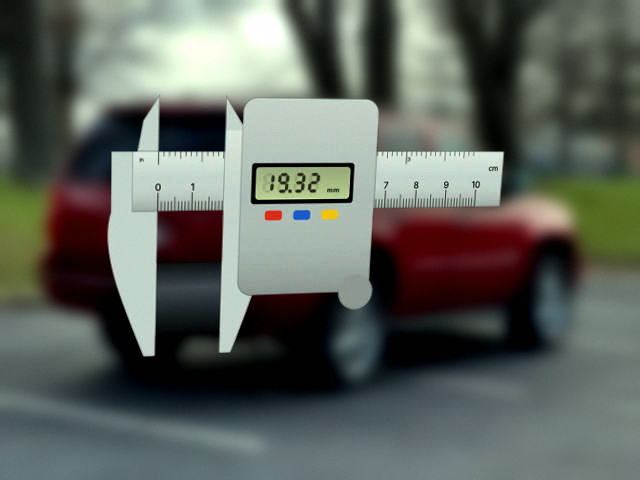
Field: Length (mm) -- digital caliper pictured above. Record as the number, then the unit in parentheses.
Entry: 19.32 (mm)
